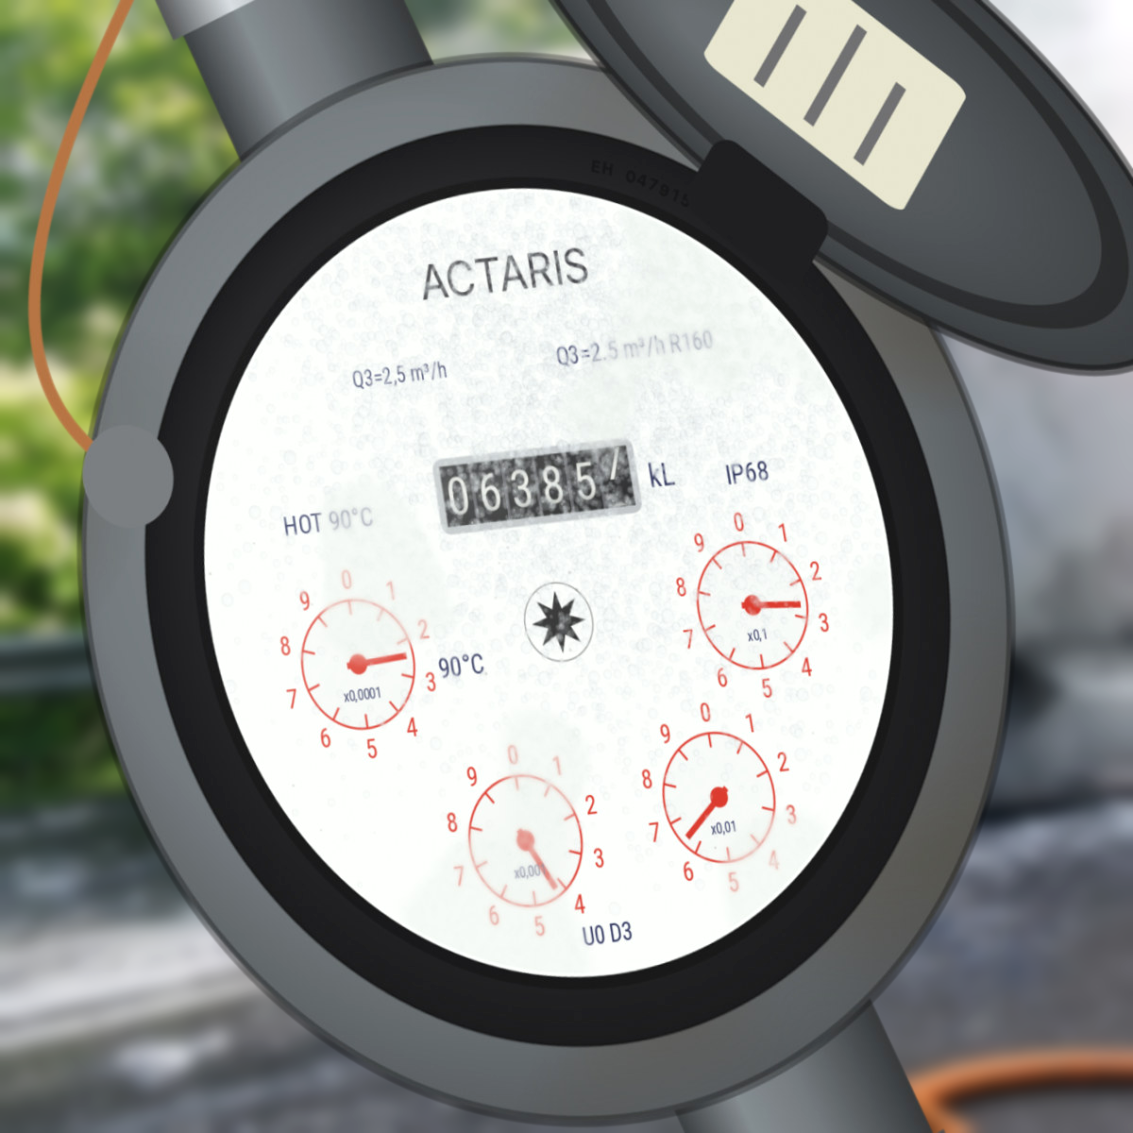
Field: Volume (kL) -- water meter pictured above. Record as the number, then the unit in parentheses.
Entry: 63857.2642 (kL)
